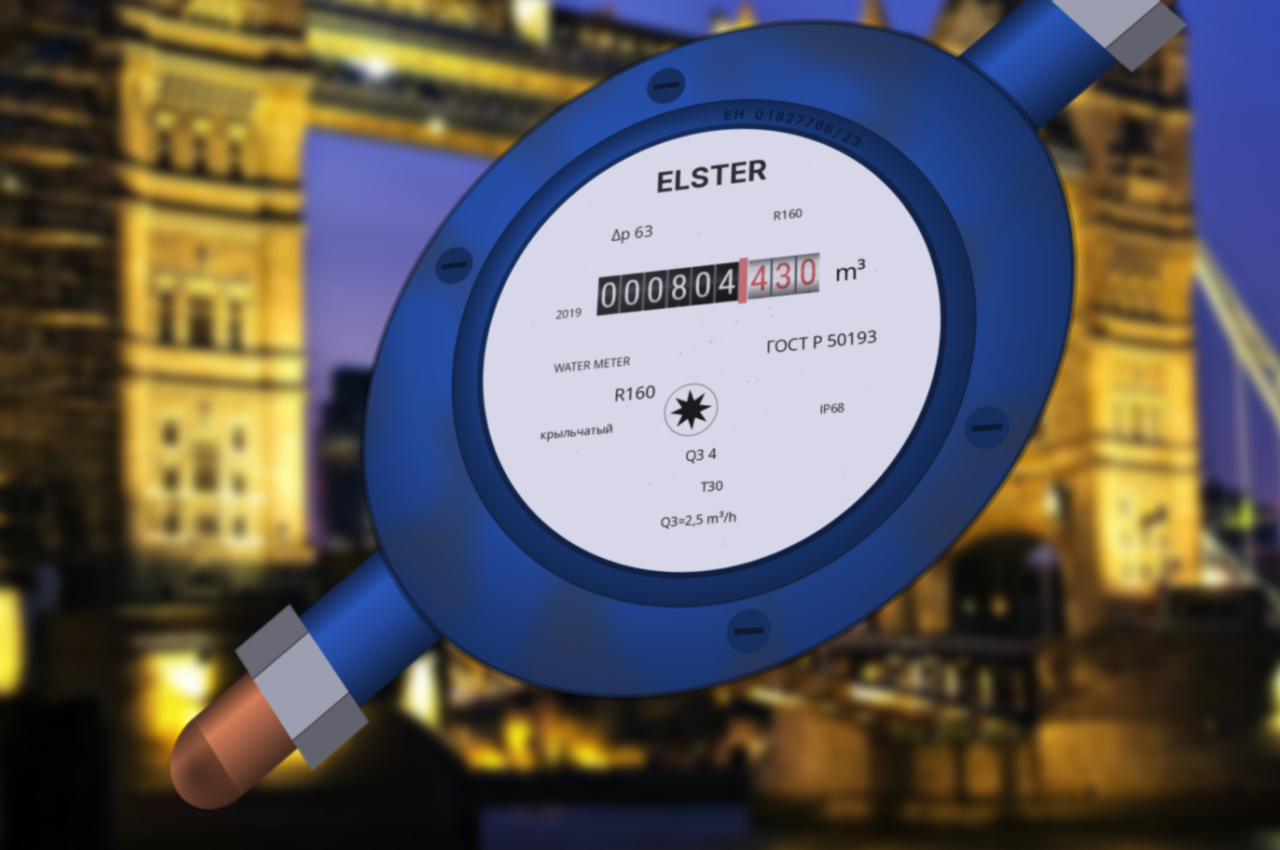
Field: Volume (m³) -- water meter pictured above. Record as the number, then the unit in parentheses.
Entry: 804.430 (m³)
